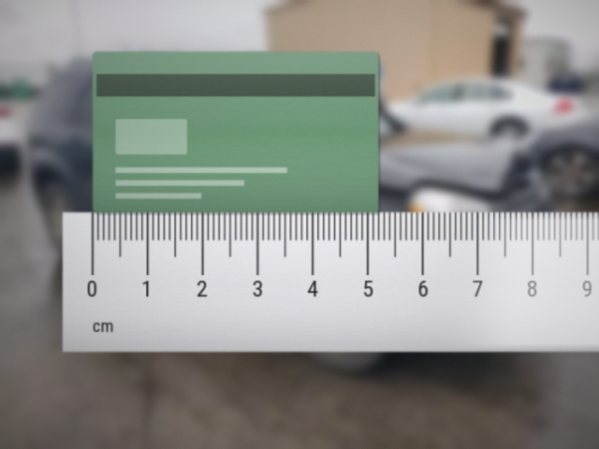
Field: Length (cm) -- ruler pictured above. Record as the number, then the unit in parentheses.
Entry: 5.2 (cm)
